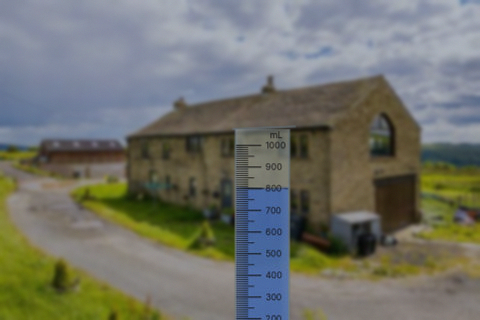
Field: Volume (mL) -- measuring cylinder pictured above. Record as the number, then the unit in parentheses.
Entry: 800 (mL)
